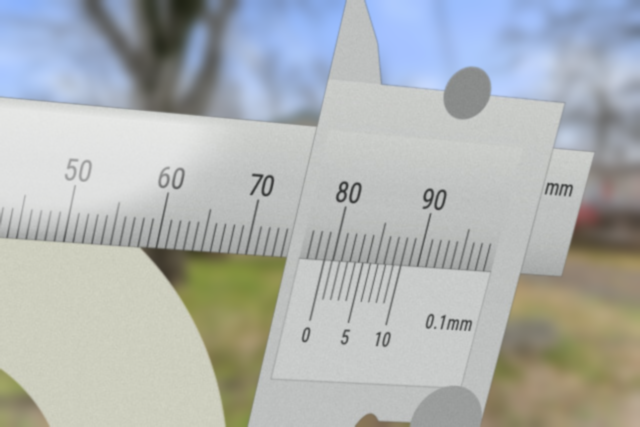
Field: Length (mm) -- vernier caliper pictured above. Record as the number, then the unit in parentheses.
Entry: 79.0 (mm)
